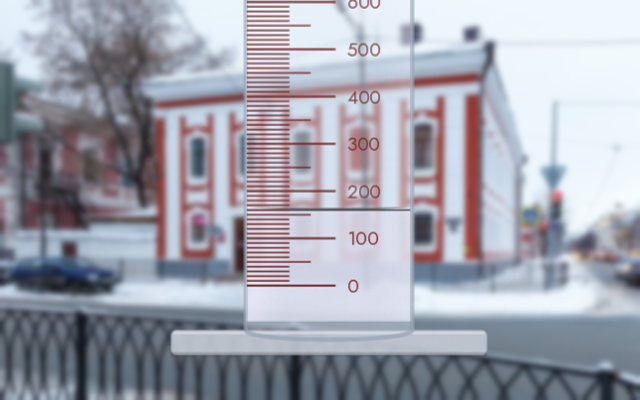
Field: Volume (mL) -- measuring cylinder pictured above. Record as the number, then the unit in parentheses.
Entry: 160 (mL)
